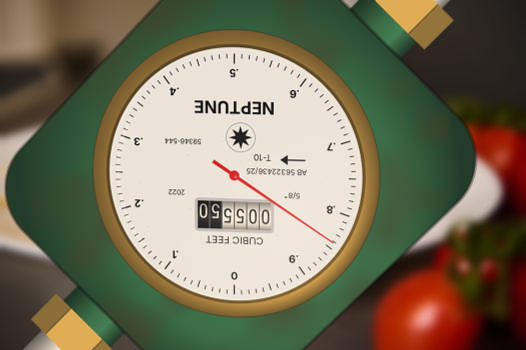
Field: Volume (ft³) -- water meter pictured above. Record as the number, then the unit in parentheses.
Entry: 5549.84 (ft³)
